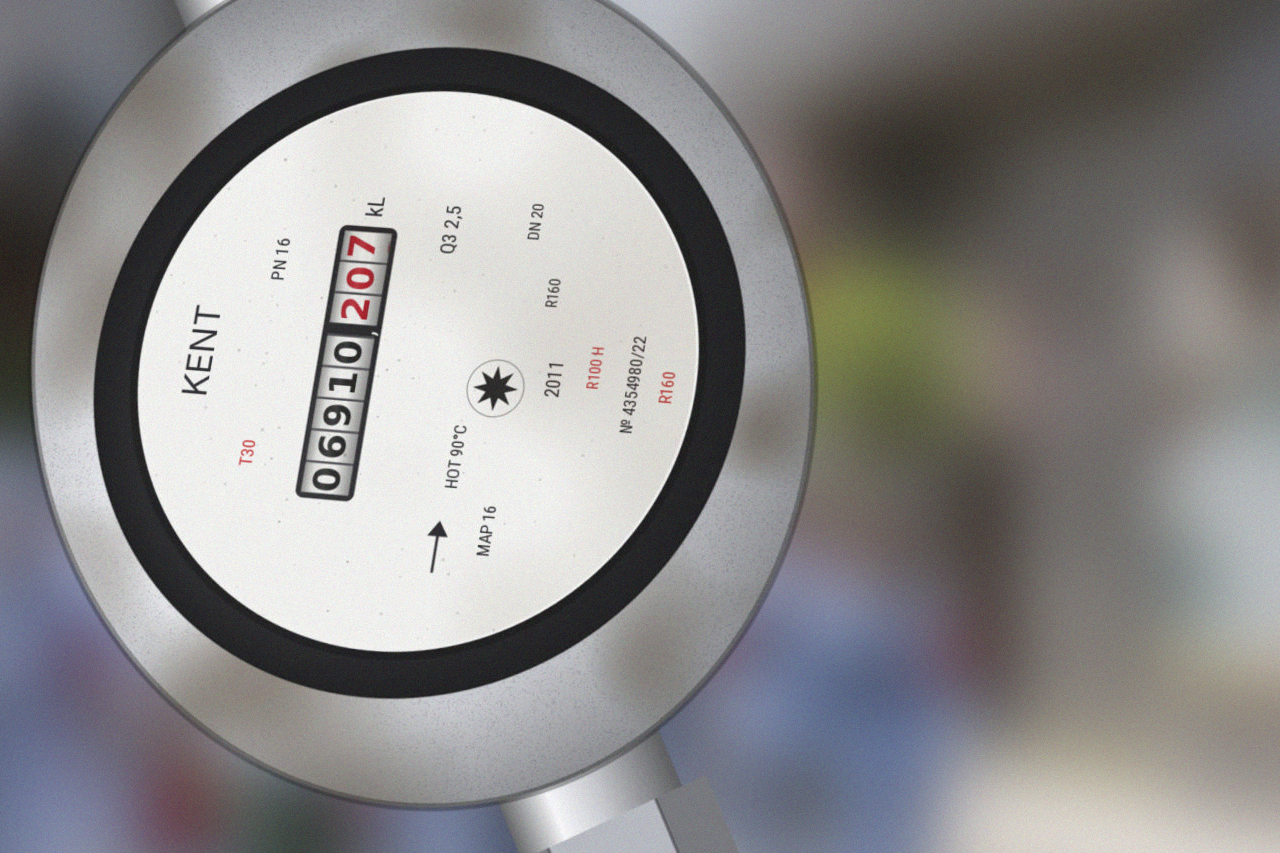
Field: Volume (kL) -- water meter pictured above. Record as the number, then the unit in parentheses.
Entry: 6910.207 (kL)
